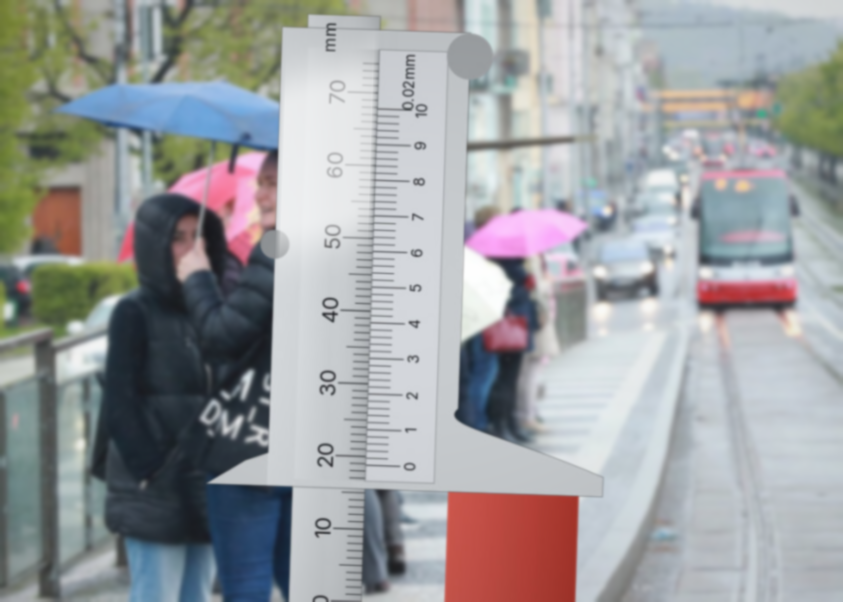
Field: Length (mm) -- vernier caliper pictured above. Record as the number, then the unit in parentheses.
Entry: 18.8 (mm)
